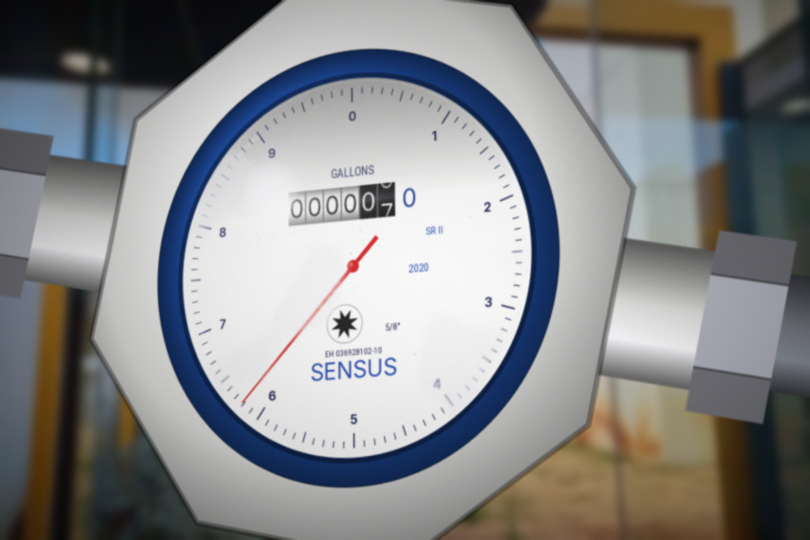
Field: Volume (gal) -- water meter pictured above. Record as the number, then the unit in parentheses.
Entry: 66.2 (gal)
